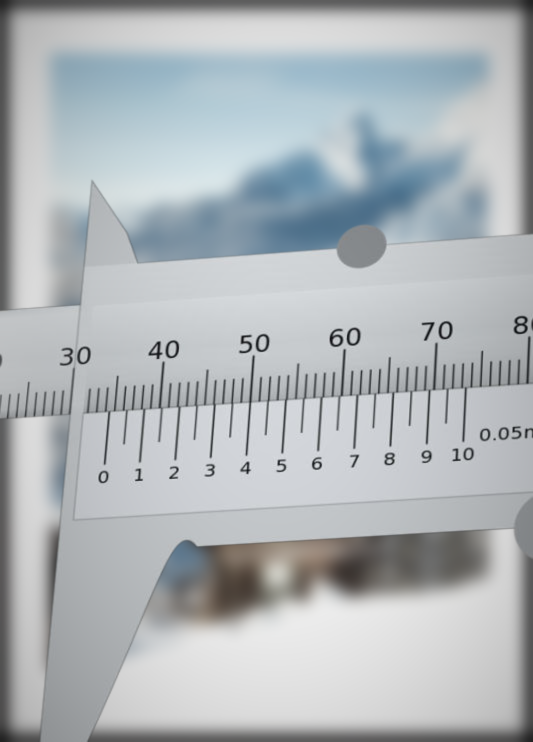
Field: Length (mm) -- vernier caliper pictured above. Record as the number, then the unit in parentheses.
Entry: 34.4 (mm)
